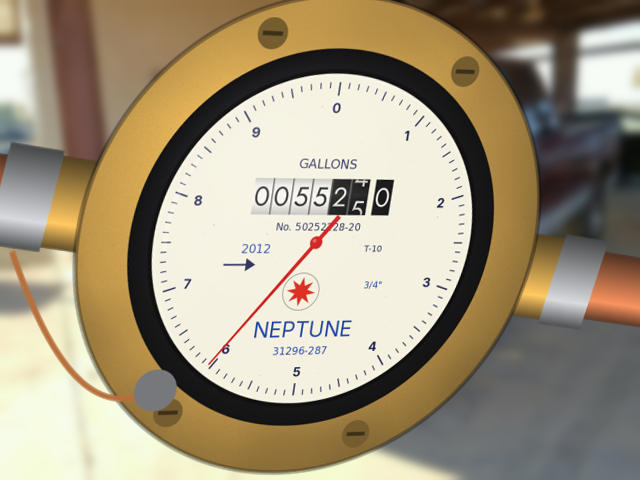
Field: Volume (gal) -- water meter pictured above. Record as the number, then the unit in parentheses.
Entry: 55246.0 (gal)
